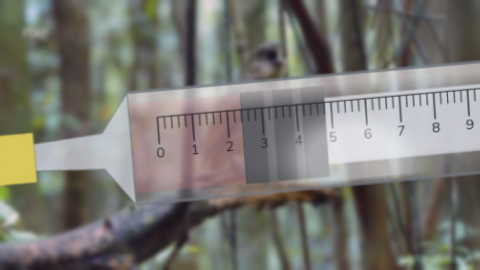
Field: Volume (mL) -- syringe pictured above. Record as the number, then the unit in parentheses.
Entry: 2.4 (mL)
